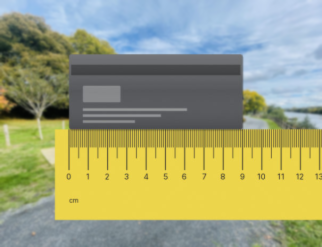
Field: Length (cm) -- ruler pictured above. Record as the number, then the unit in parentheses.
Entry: 9 (cm)
